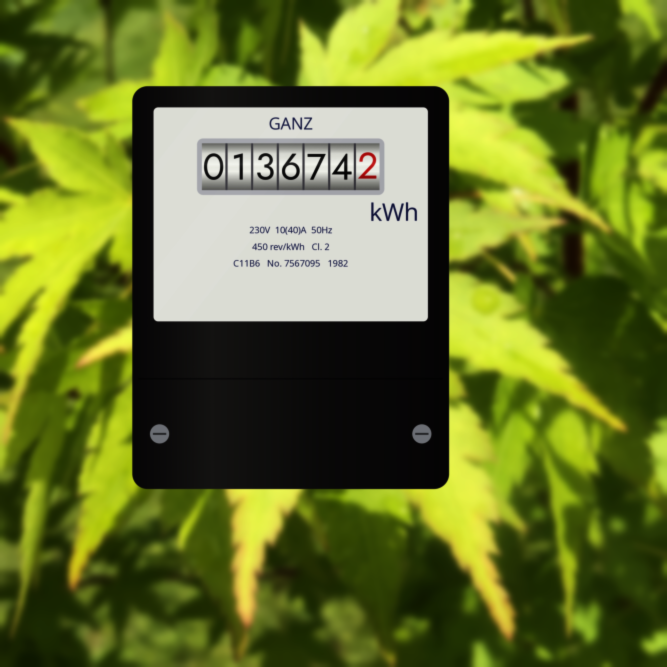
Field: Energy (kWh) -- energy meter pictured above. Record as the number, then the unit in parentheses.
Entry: 13674.2 (kWh)
